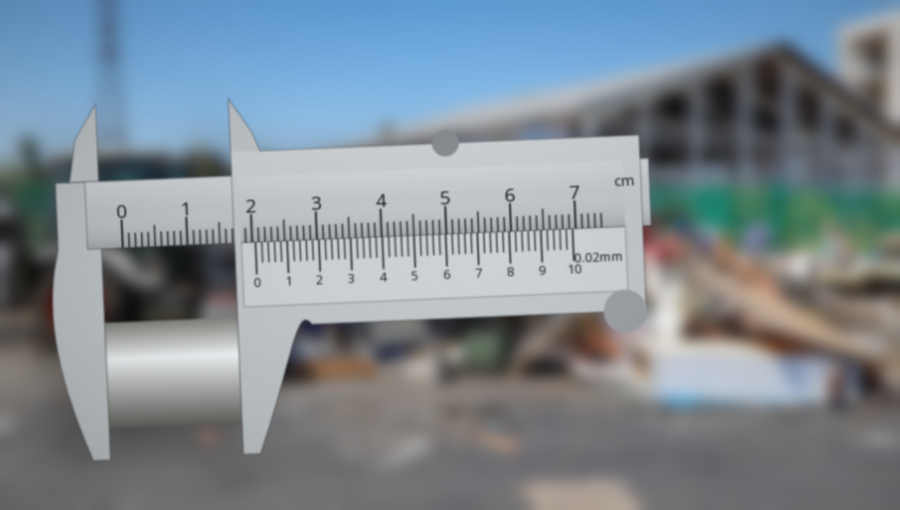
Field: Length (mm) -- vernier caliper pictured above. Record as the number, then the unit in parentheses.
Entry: 20.5 (mm)
